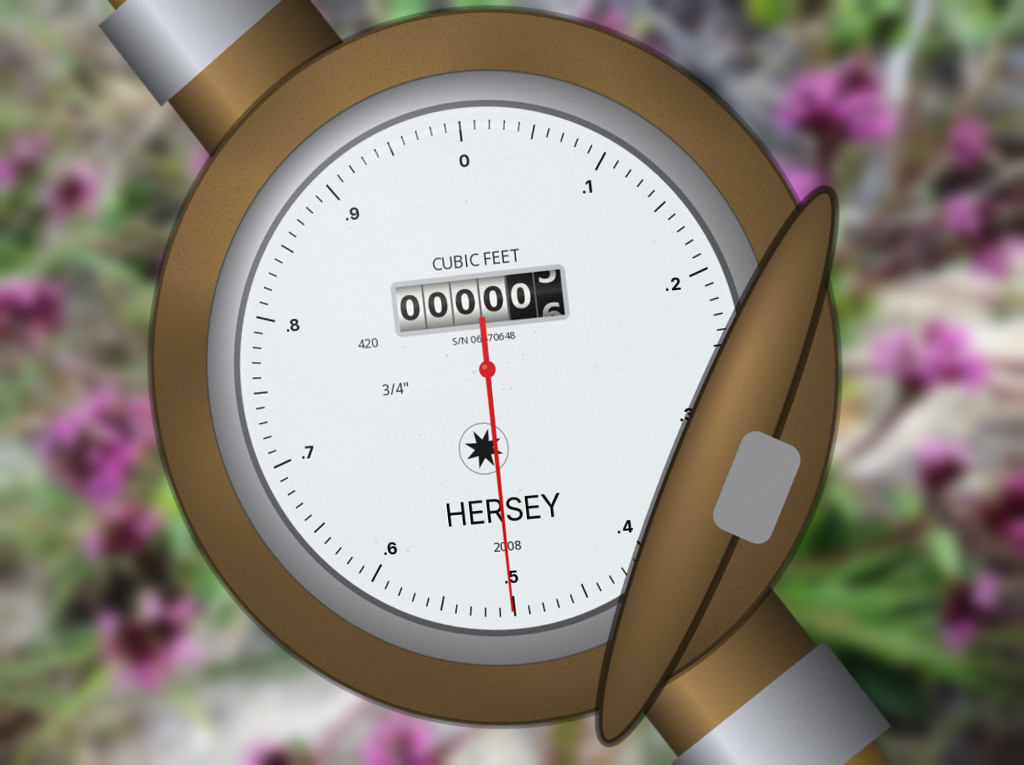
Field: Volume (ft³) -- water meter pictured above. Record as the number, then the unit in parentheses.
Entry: 5.50 (ft³)
